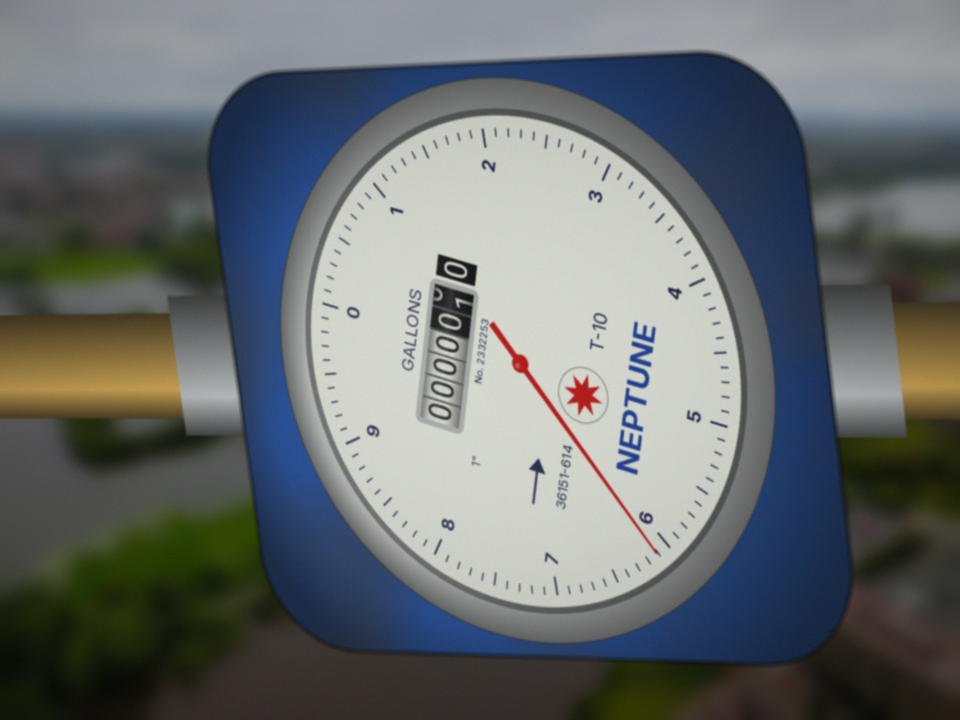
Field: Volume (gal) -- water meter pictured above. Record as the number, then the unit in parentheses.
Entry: 6.1 (gal)
